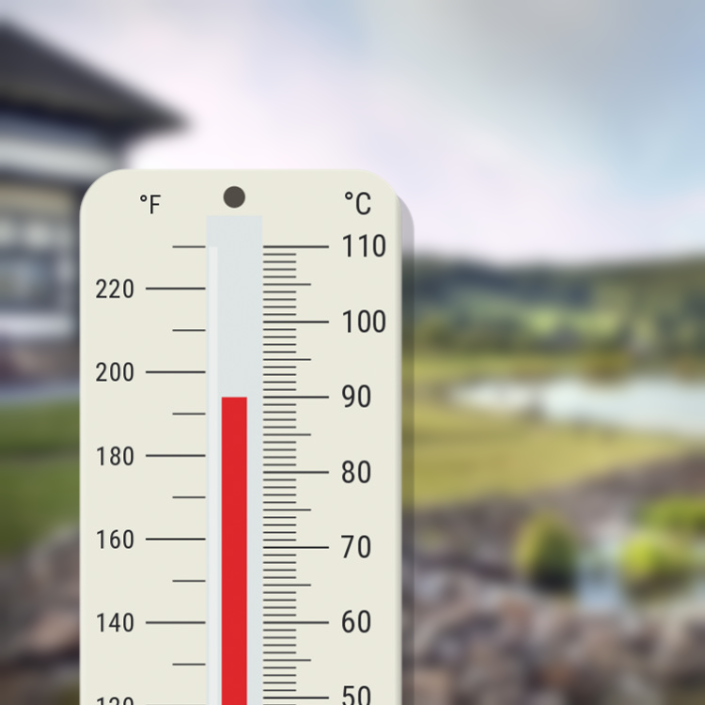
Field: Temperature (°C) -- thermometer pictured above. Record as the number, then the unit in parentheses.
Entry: 90 (°C)
